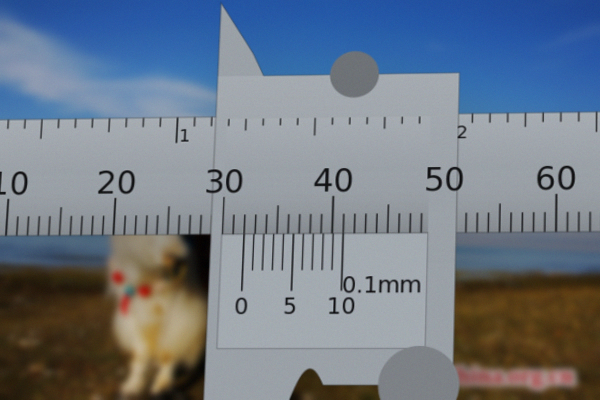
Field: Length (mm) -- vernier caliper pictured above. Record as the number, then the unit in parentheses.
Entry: 32.0 (mm)
